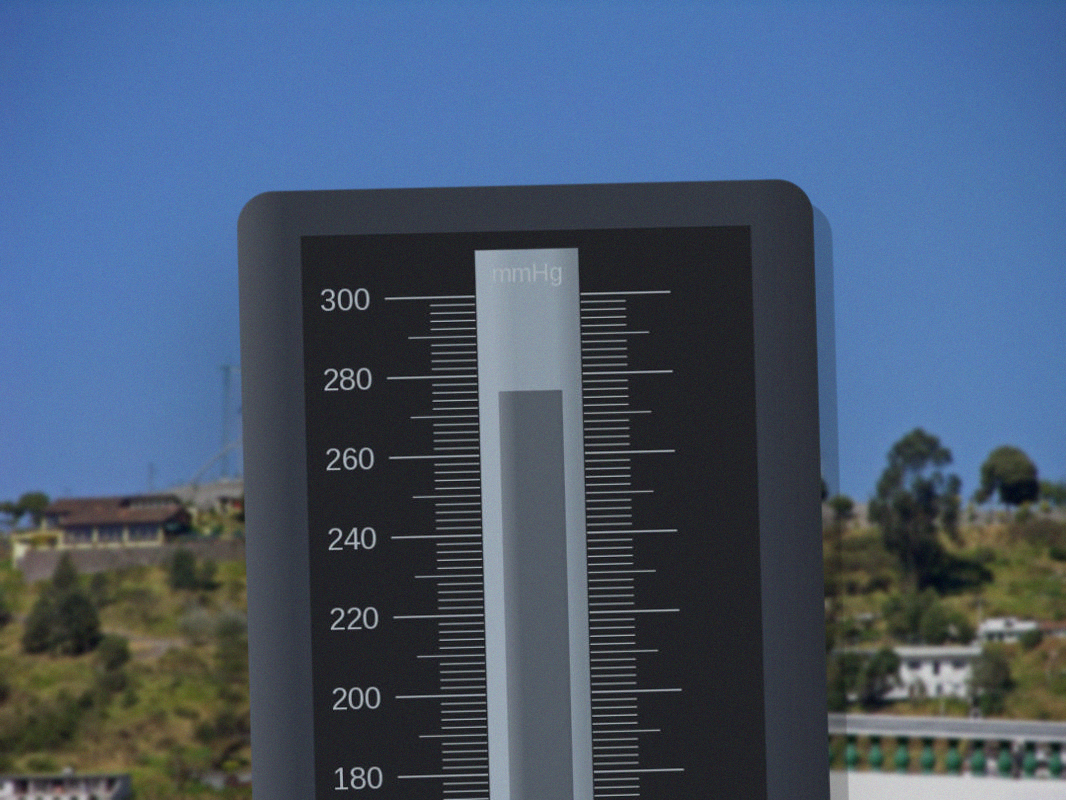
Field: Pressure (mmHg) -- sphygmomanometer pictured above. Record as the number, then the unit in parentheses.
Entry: 276 (mmHg)
